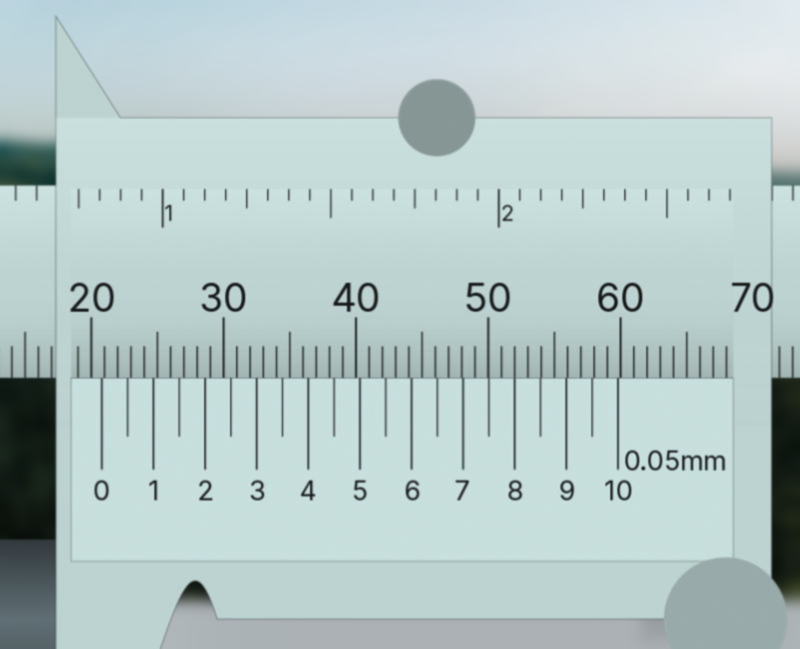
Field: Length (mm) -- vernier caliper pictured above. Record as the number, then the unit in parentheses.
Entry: 20.8 (mm)
